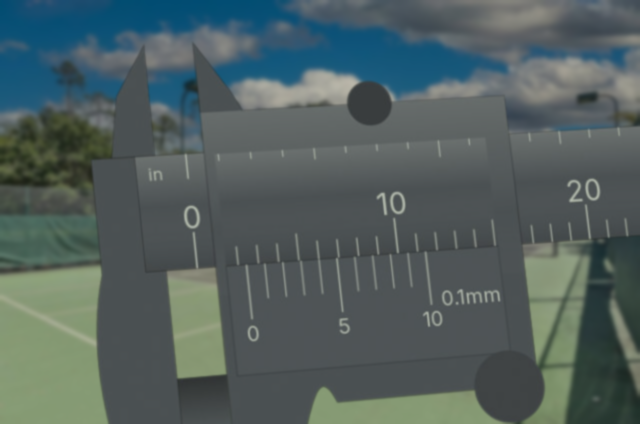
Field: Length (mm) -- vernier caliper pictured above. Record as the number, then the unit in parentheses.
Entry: 2.4 (mm)
